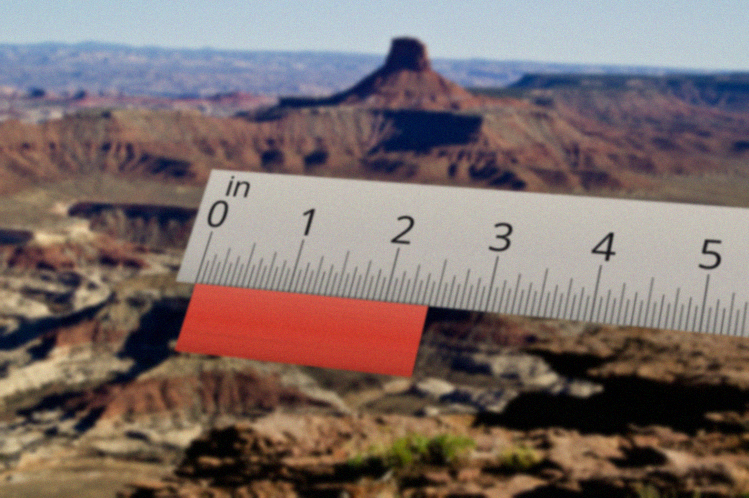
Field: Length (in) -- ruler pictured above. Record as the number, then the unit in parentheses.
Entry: 2.4375 (in)
